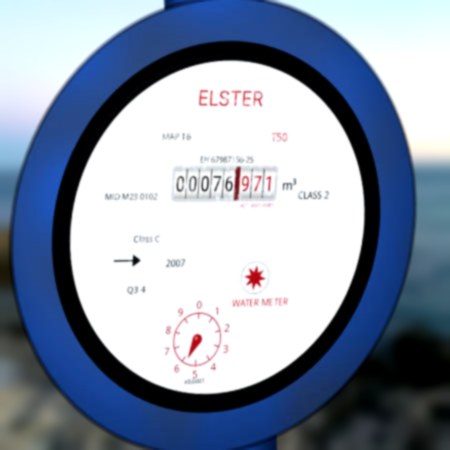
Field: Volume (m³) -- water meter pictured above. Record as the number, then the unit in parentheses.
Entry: 76.9715 (m³)
